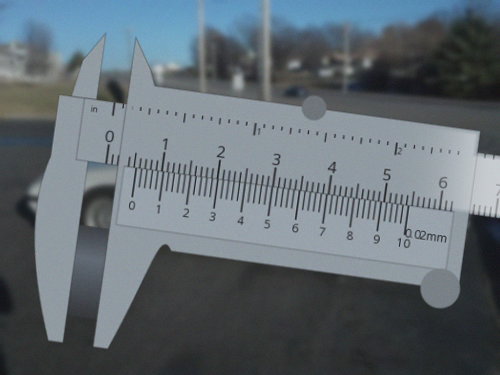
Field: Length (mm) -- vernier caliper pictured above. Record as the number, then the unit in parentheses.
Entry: 5.4 (mm)
